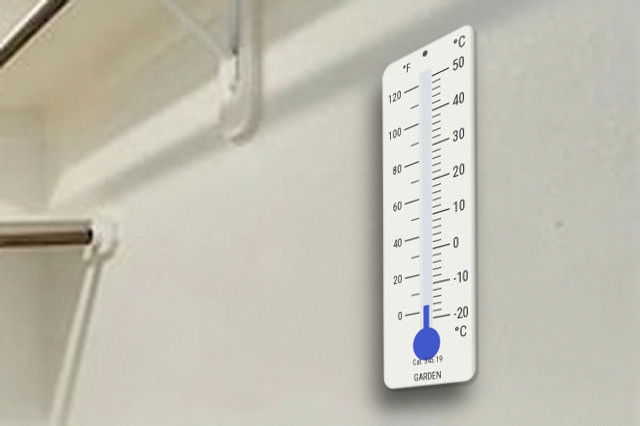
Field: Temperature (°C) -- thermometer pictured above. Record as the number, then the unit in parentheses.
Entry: -16 (°C)
